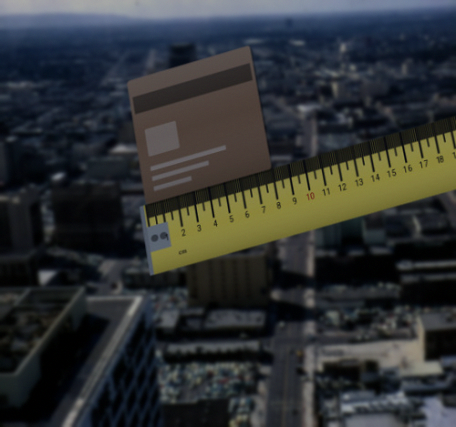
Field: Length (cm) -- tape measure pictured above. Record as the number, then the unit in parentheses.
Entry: 8 (cm)
